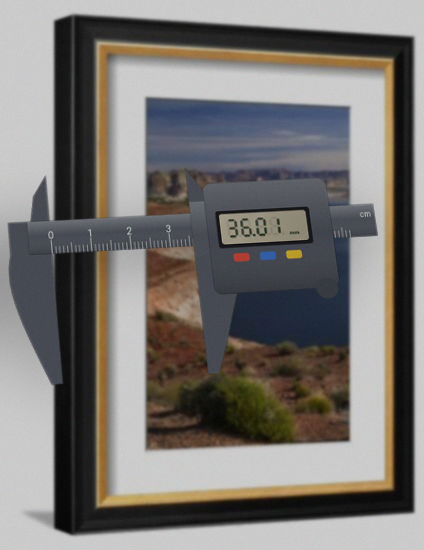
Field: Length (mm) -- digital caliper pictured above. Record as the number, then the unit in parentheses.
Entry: 36.01 (mm)
